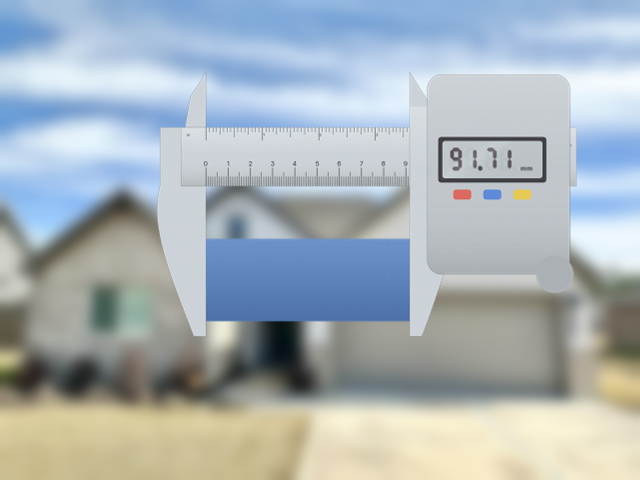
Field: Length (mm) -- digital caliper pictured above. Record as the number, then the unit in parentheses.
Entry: 91.71 (mm)
